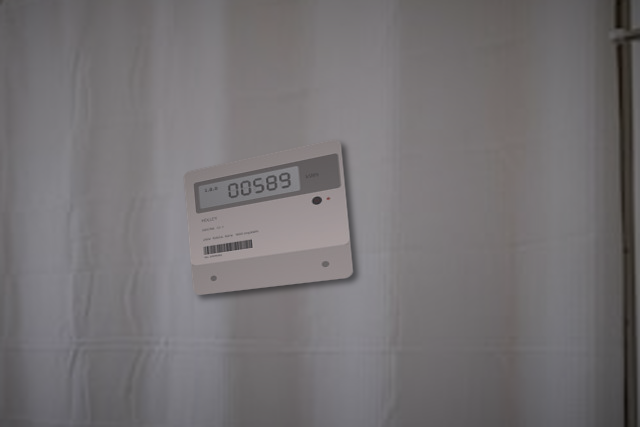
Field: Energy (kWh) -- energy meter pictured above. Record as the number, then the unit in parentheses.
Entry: 589 (kWh)
